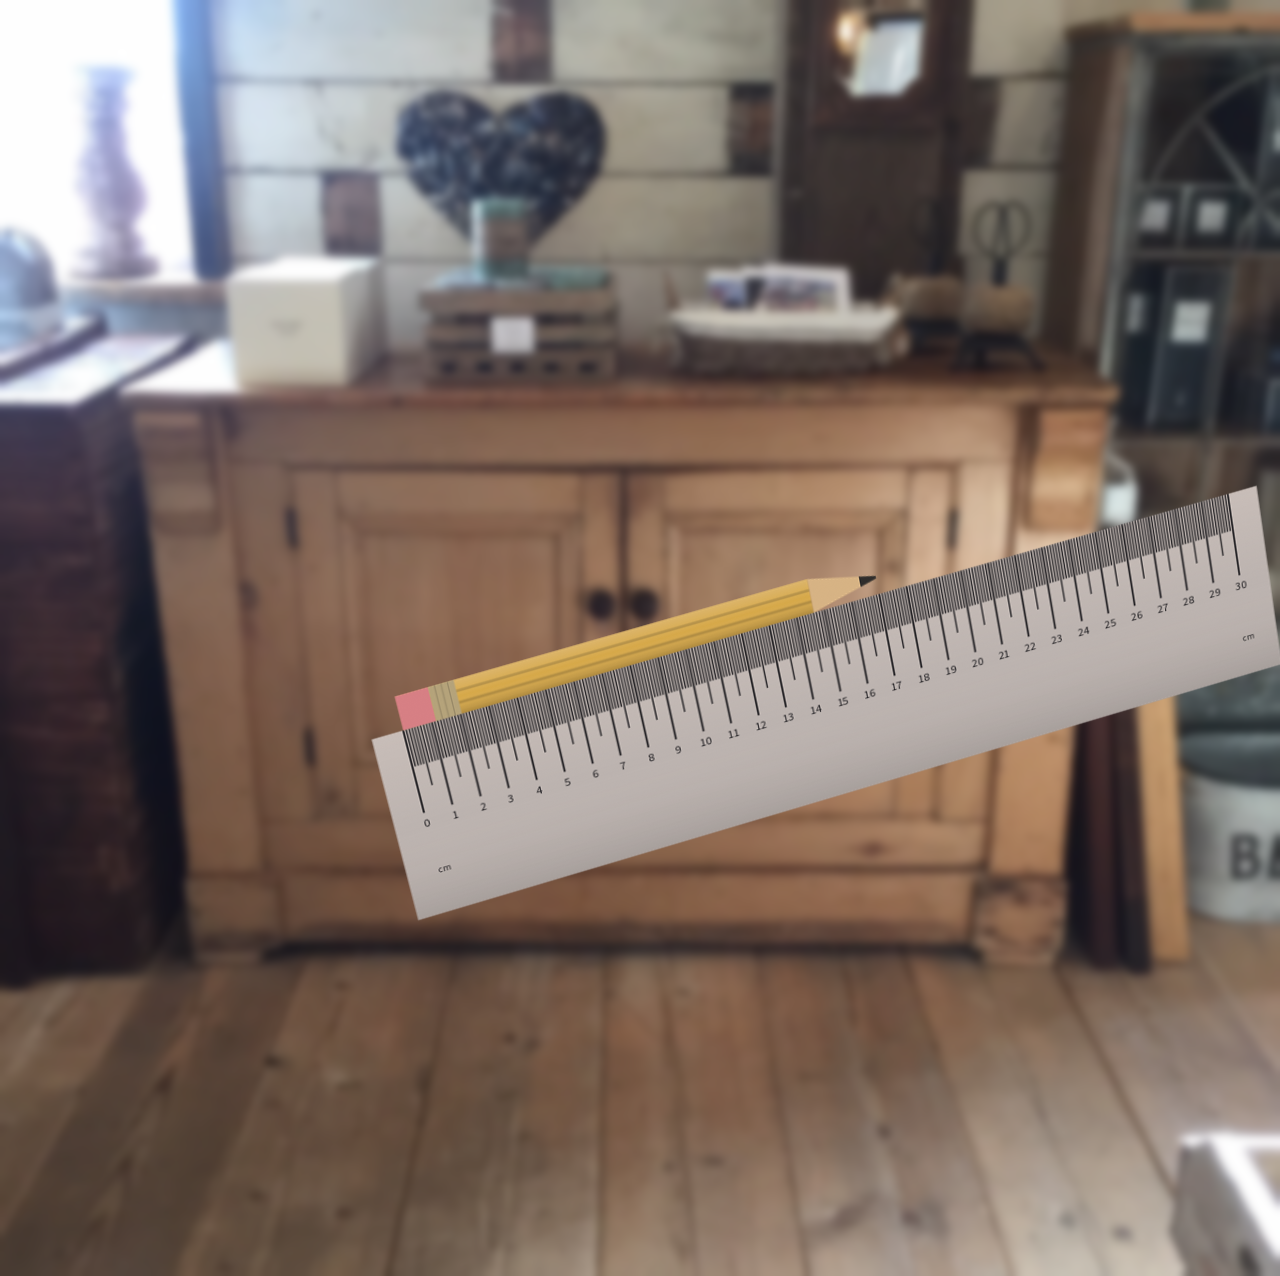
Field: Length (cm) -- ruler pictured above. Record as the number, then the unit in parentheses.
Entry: 17 (cm)
